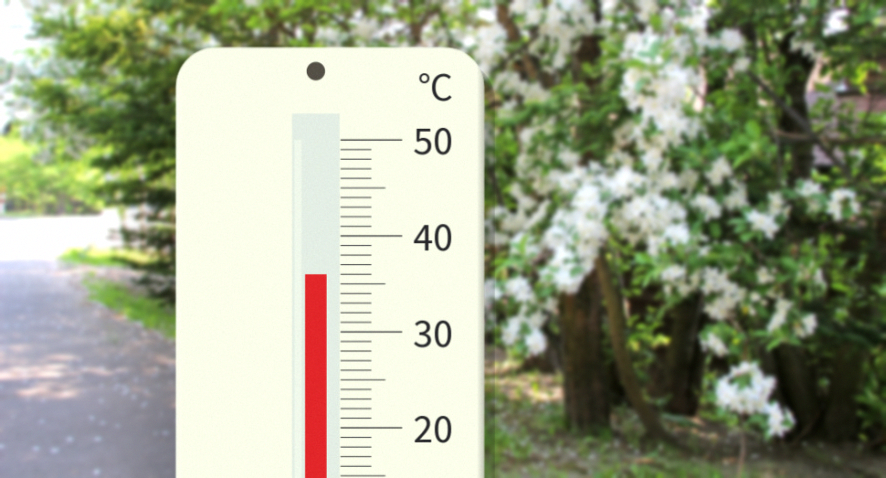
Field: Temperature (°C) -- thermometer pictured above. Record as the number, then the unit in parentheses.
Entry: 36 (°C)
